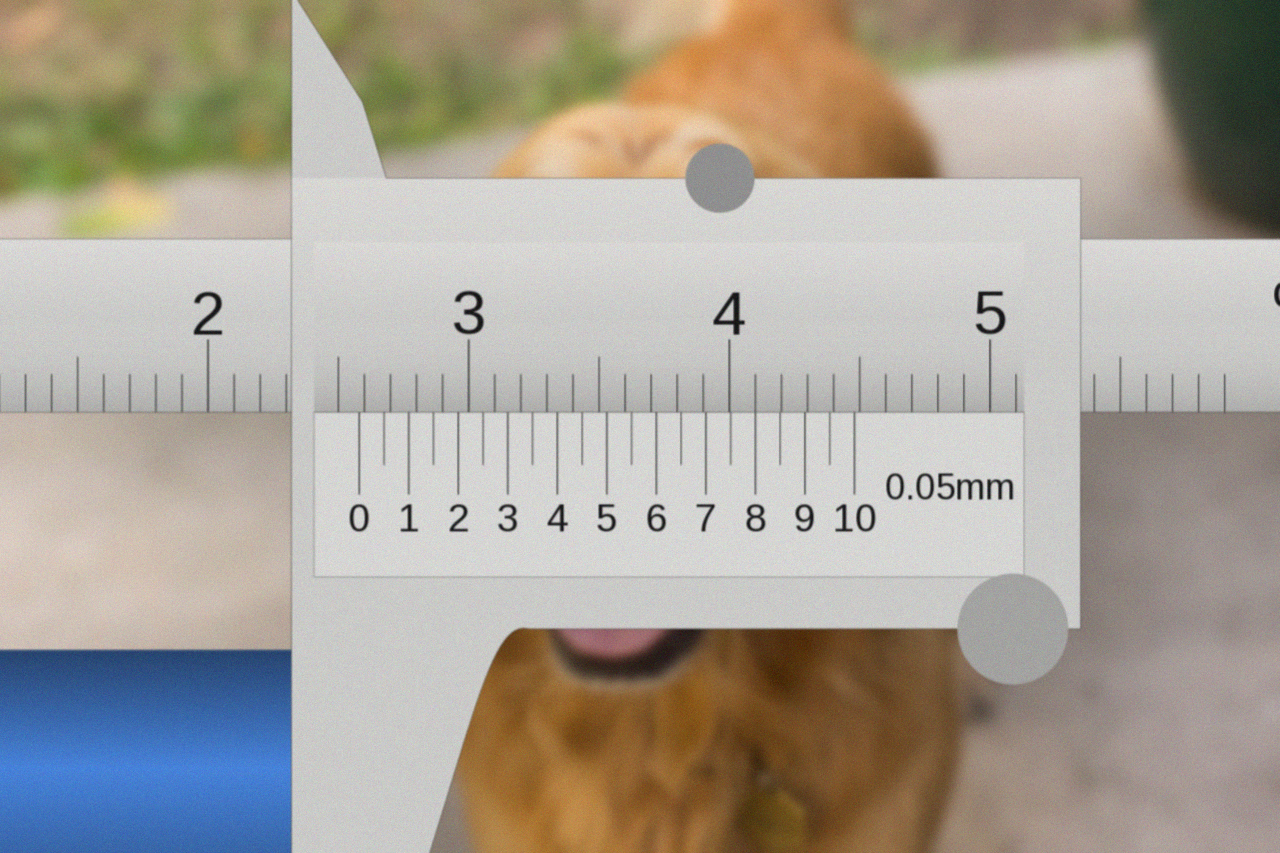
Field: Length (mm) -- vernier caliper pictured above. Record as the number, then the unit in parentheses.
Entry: 25.8 (mm)
